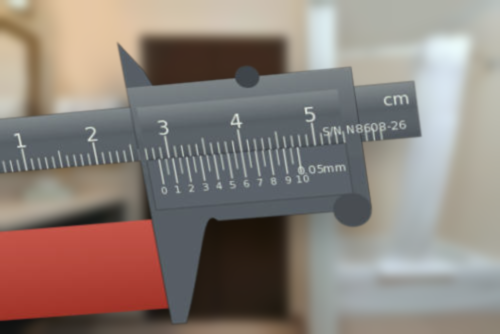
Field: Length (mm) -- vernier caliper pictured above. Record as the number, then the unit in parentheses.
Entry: 28.6 (mm)
